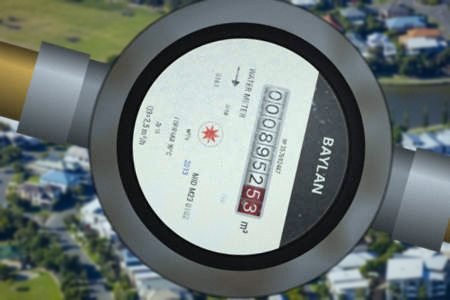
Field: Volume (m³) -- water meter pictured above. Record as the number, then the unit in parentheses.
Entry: 8952.53 (m³)
